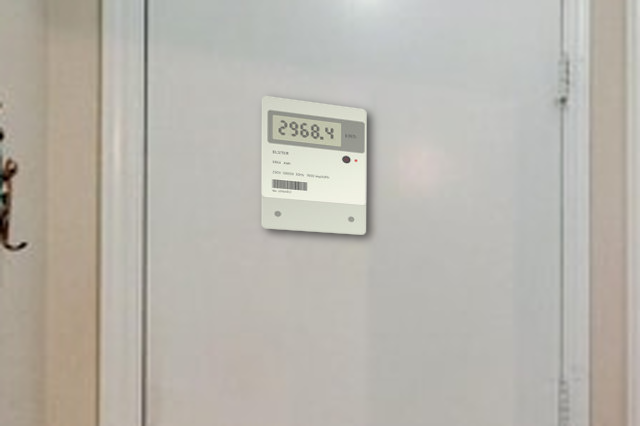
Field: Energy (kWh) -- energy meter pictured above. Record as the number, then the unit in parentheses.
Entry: 2968.4 (kWh)
